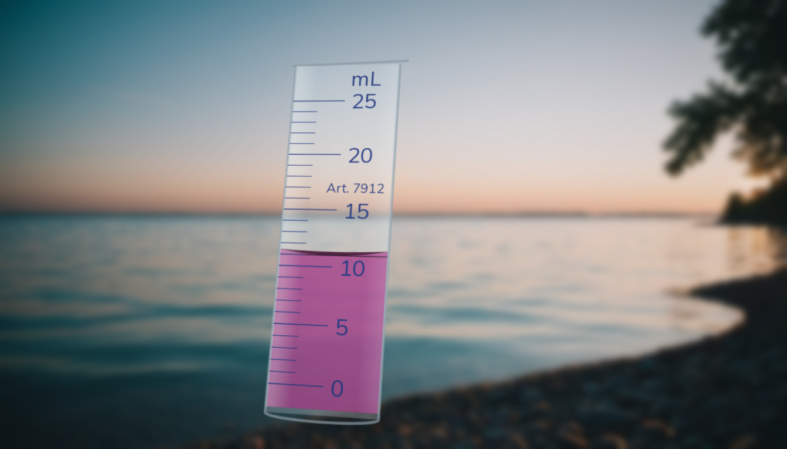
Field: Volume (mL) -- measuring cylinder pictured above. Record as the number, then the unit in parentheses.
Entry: 11 (mL)
